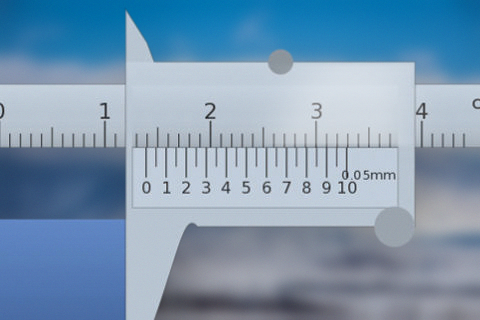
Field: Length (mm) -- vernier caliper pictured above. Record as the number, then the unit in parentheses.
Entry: 13.9 (mm)
